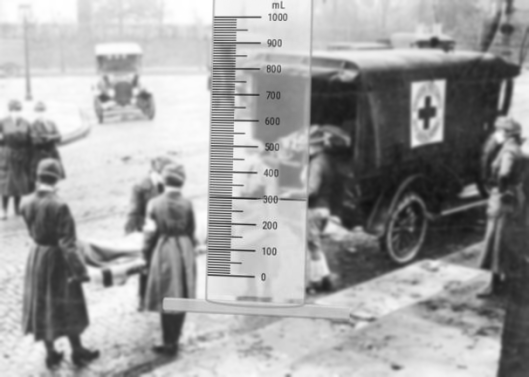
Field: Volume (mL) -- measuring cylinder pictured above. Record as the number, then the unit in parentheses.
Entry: 300 (mL)
